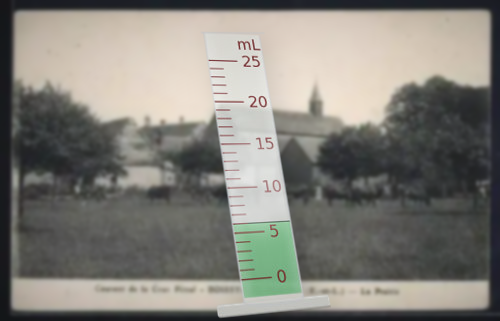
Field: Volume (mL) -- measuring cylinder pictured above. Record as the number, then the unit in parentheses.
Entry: 6 (mL)
